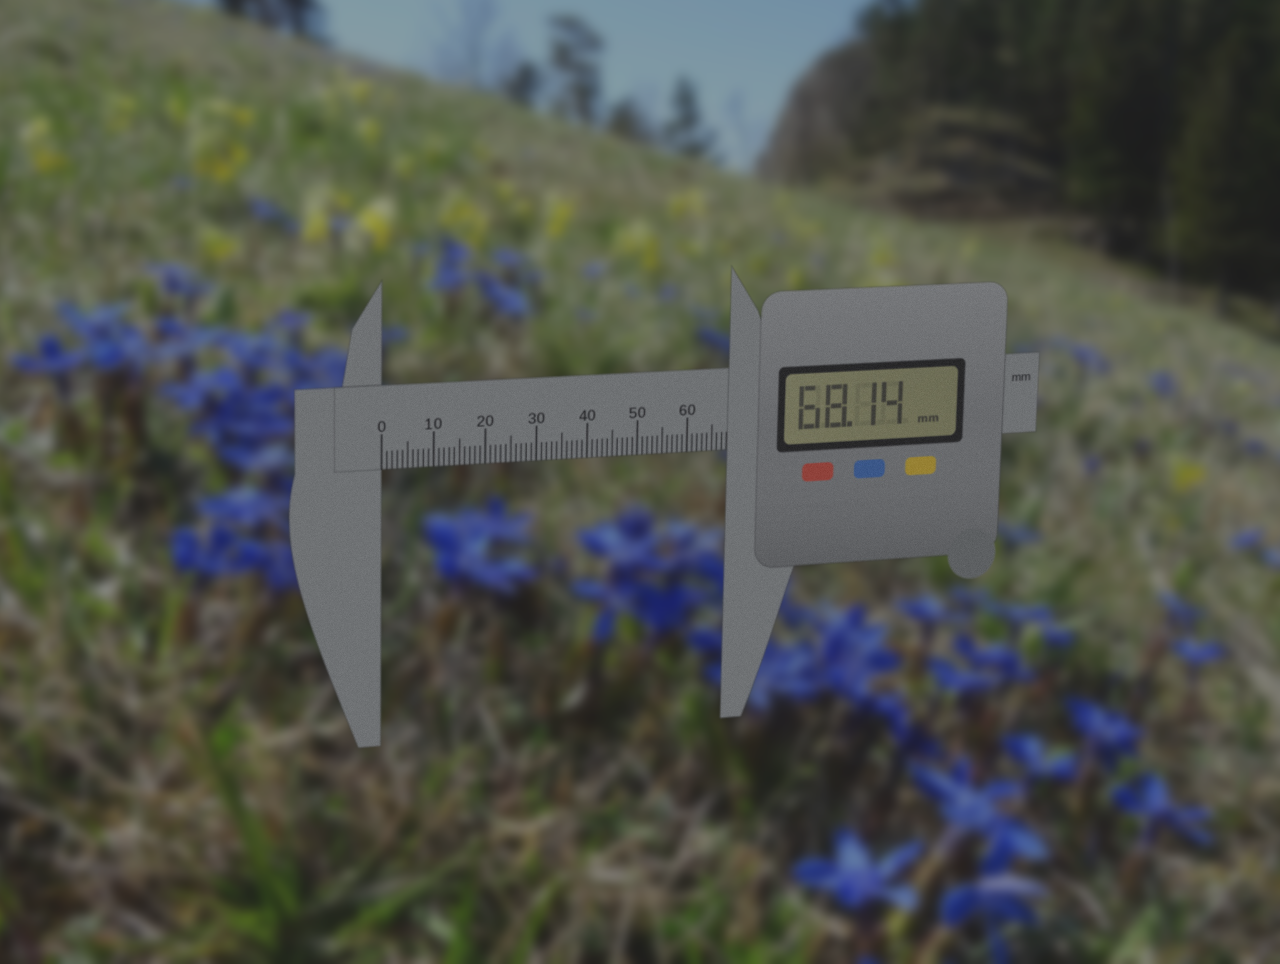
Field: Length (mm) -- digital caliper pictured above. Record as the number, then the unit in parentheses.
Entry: 68.14 (mm)
